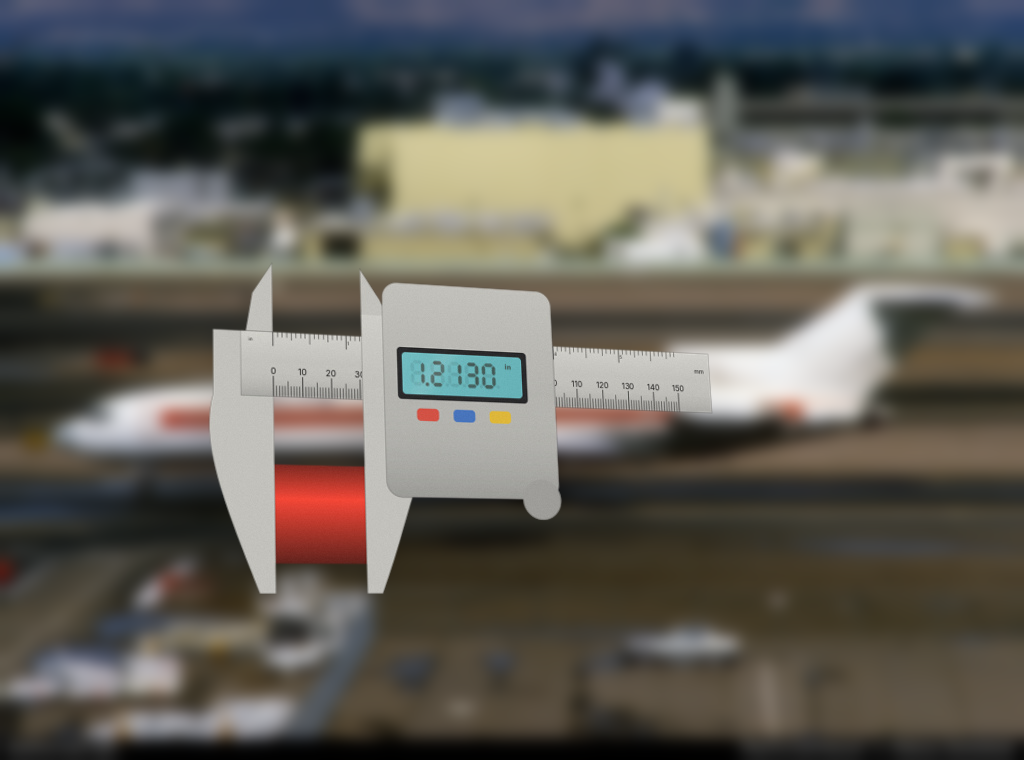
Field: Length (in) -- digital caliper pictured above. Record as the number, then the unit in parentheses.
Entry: 1.2130 (in)
